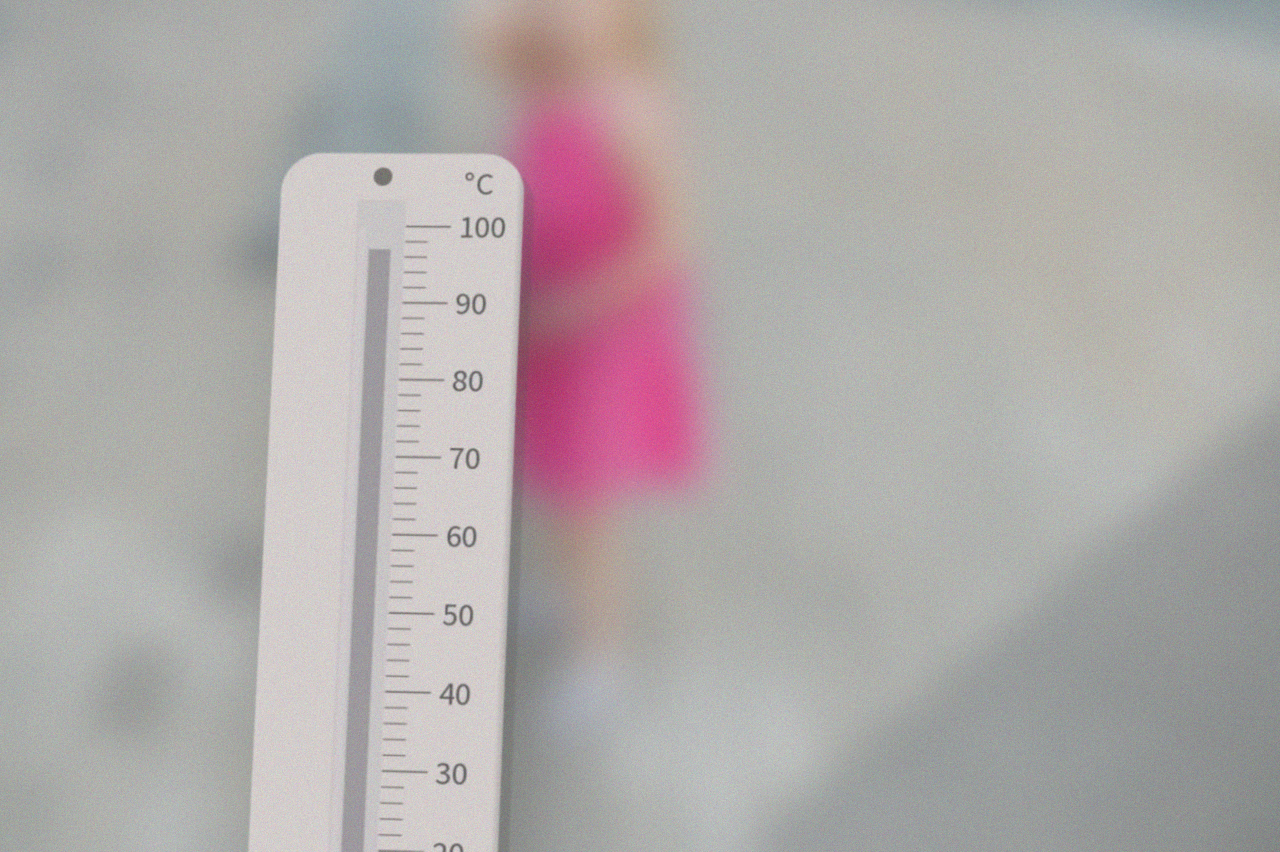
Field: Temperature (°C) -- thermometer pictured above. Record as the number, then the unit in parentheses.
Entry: 97 (°C)
